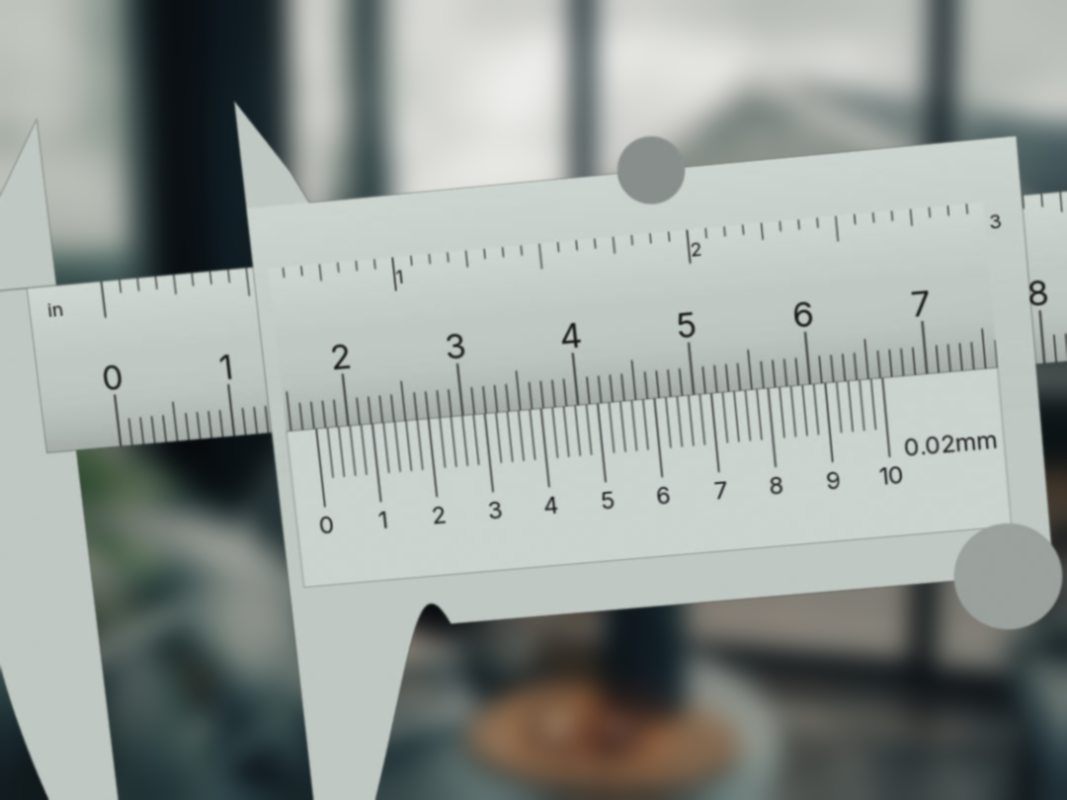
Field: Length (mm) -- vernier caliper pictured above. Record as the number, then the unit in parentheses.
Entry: 17.2 (mm)
